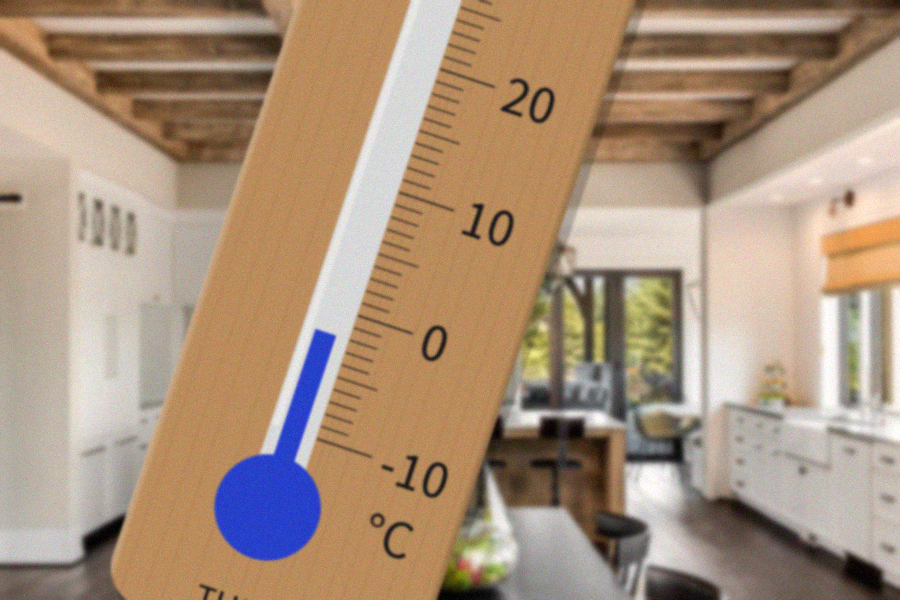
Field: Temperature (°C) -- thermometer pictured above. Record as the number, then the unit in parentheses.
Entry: -2 (°C)
